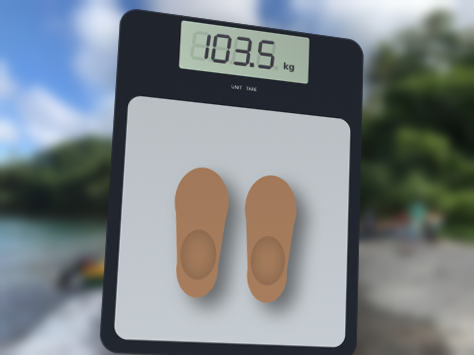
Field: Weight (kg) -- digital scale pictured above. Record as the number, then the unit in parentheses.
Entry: 103.5 (kg)
